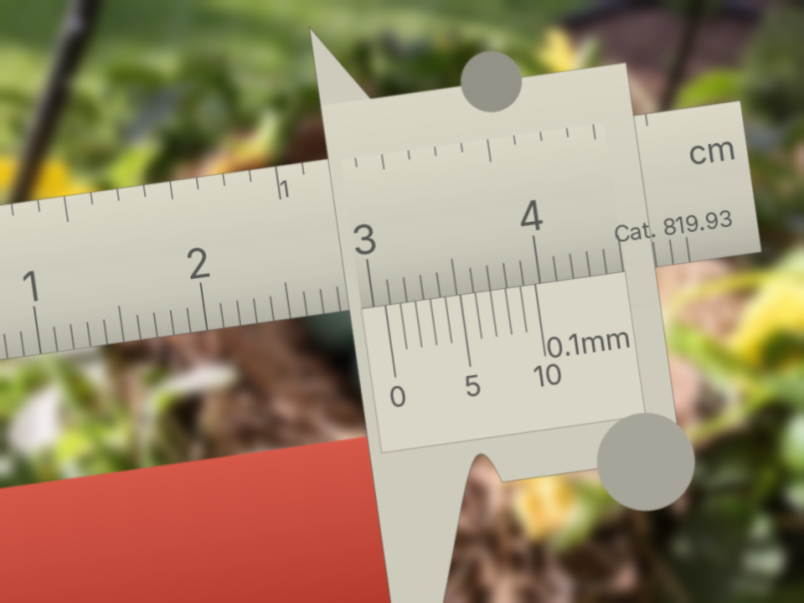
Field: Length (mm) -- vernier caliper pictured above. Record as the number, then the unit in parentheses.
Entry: 30.7 (mm)
